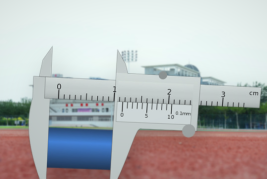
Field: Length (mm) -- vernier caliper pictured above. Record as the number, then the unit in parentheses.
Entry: 11.6 (mm)
